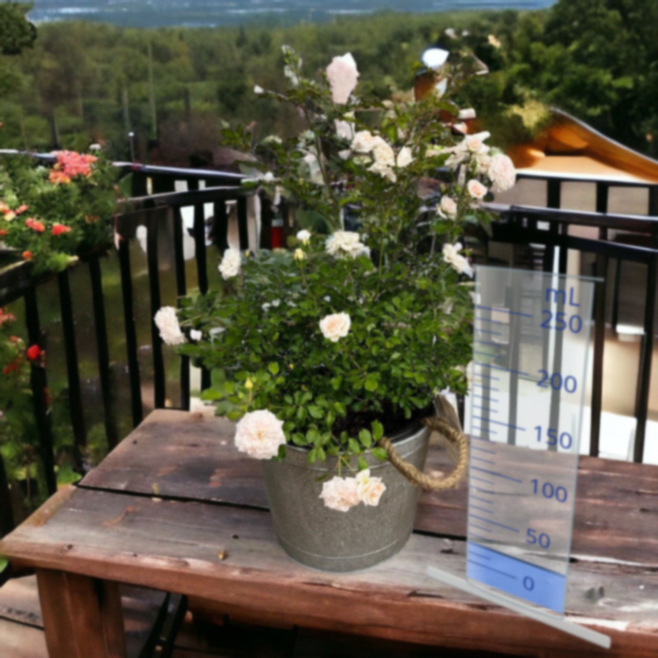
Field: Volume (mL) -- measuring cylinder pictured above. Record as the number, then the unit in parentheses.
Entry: 20 (mL)
